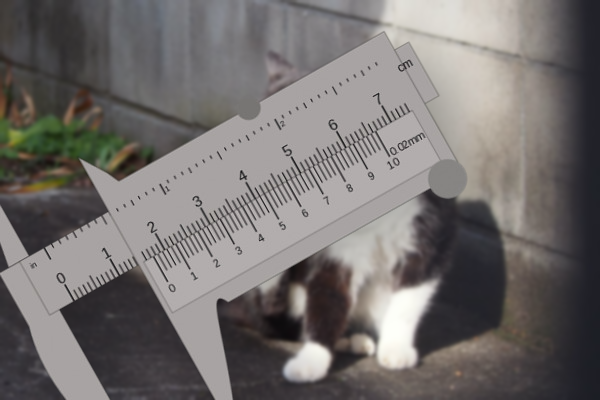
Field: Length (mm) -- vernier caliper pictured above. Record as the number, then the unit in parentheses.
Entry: 17.5 (mm)
